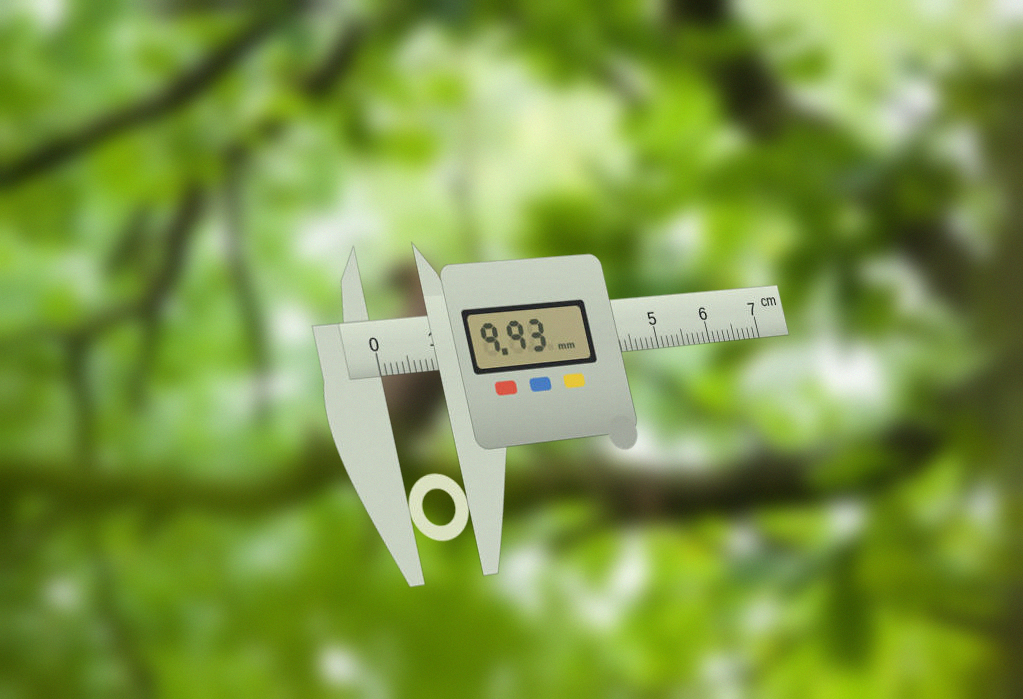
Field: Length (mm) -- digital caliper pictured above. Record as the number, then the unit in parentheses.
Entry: 9.93 (mm)
